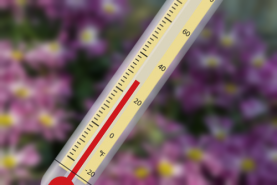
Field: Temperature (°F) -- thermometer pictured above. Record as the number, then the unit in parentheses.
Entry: 28 (°F)
